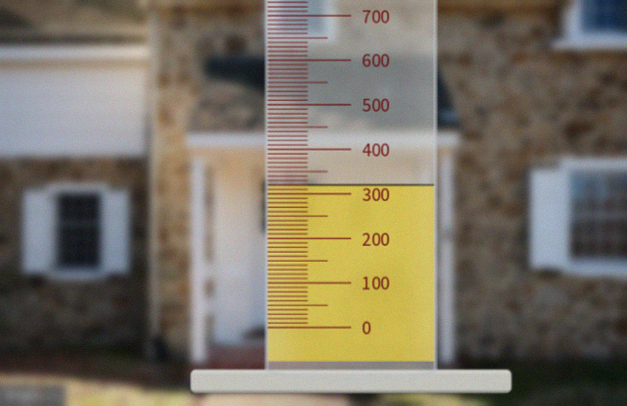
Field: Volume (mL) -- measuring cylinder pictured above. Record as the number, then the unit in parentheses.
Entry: 320 (mL)
